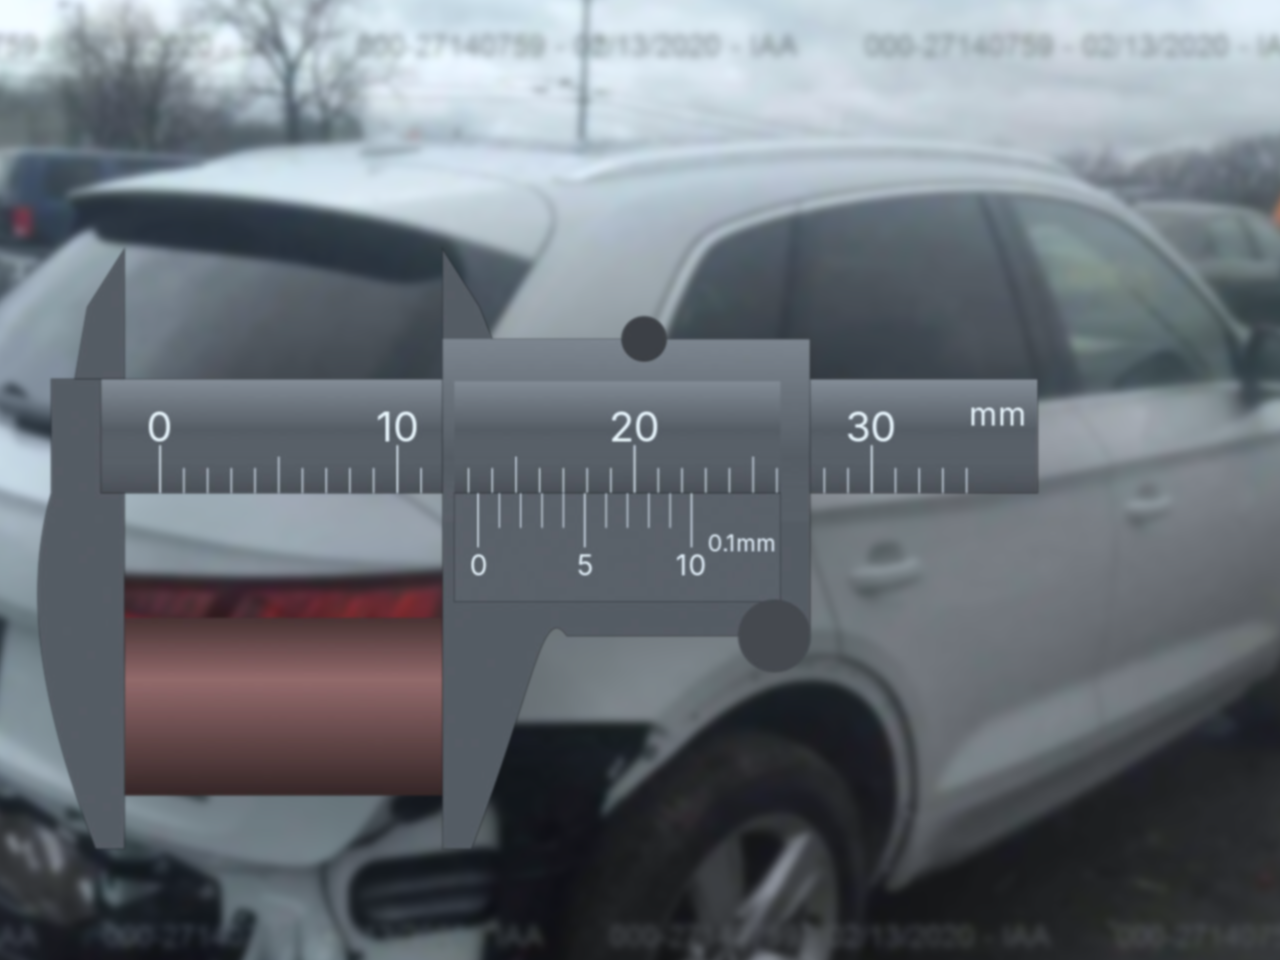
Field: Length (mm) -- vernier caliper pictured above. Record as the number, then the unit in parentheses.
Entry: 13.4 (mm)
